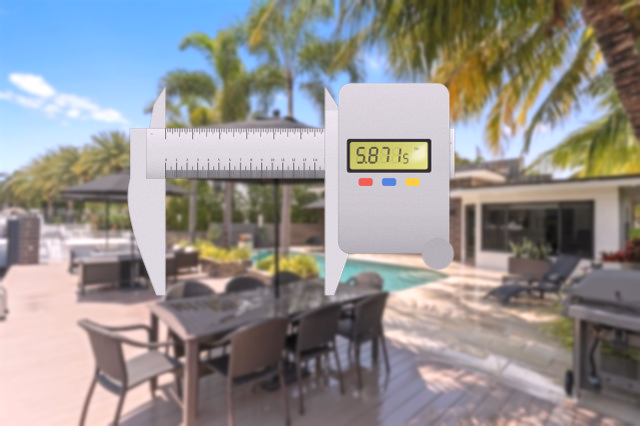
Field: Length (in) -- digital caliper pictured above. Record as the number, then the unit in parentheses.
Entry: 5.8715 (in)
